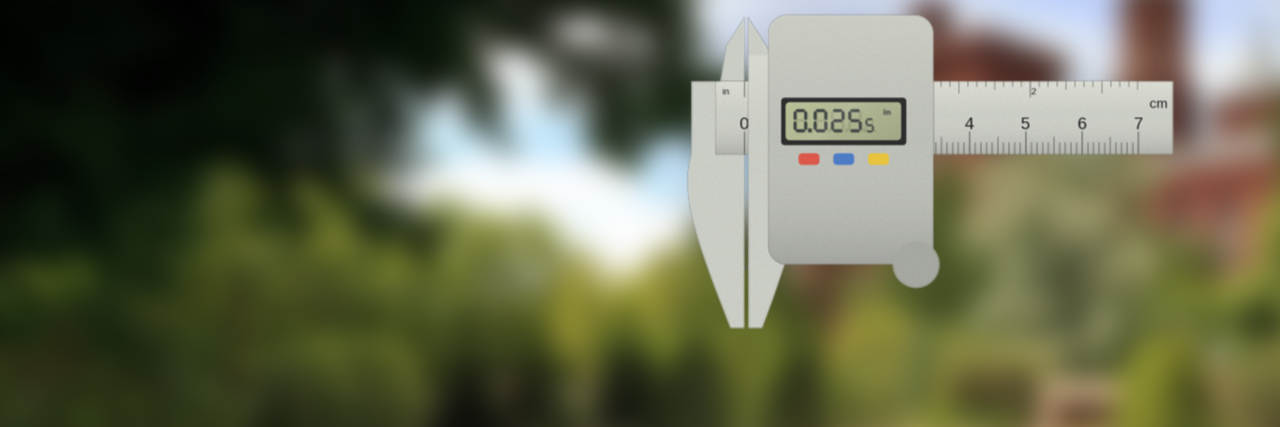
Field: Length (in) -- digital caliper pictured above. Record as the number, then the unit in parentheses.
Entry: 0.0255 (in)
